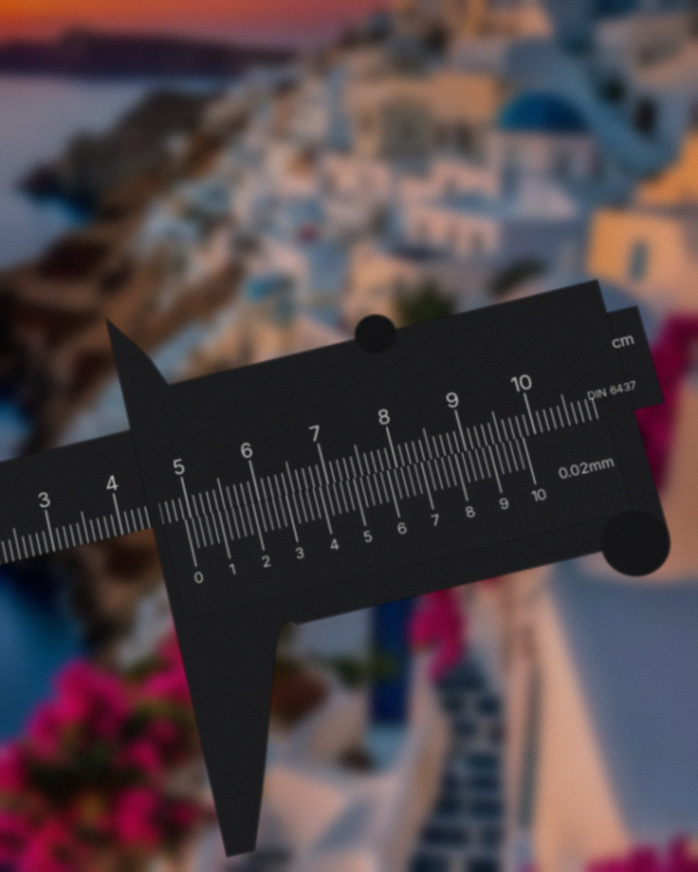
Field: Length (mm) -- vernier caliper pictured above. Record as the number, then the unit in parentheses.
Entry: 49.2 (mm)
